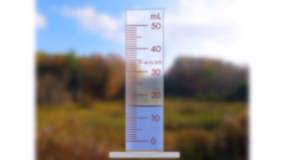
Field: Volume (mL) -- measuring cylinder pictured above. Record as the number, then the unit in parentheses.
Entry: 15 (mL)
